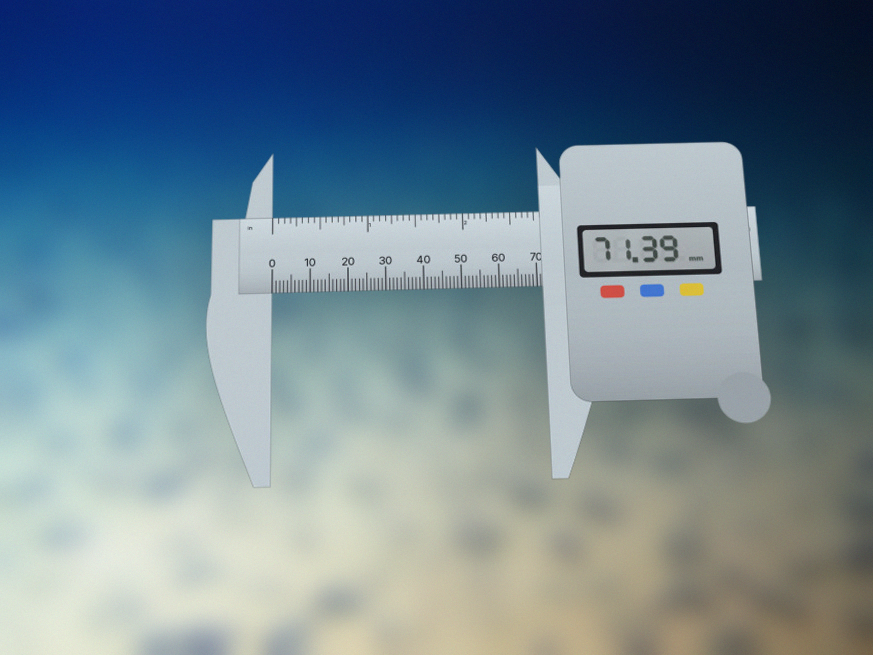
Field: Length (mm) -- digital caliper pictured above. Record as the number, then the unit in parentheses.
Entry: 71.39 (mm)
